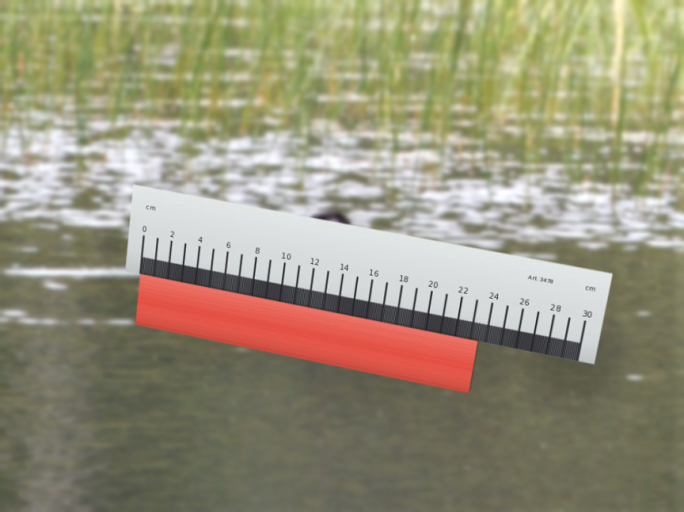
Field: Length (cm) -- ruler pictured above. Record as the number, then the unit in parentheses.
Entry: 23.5 (cm)
